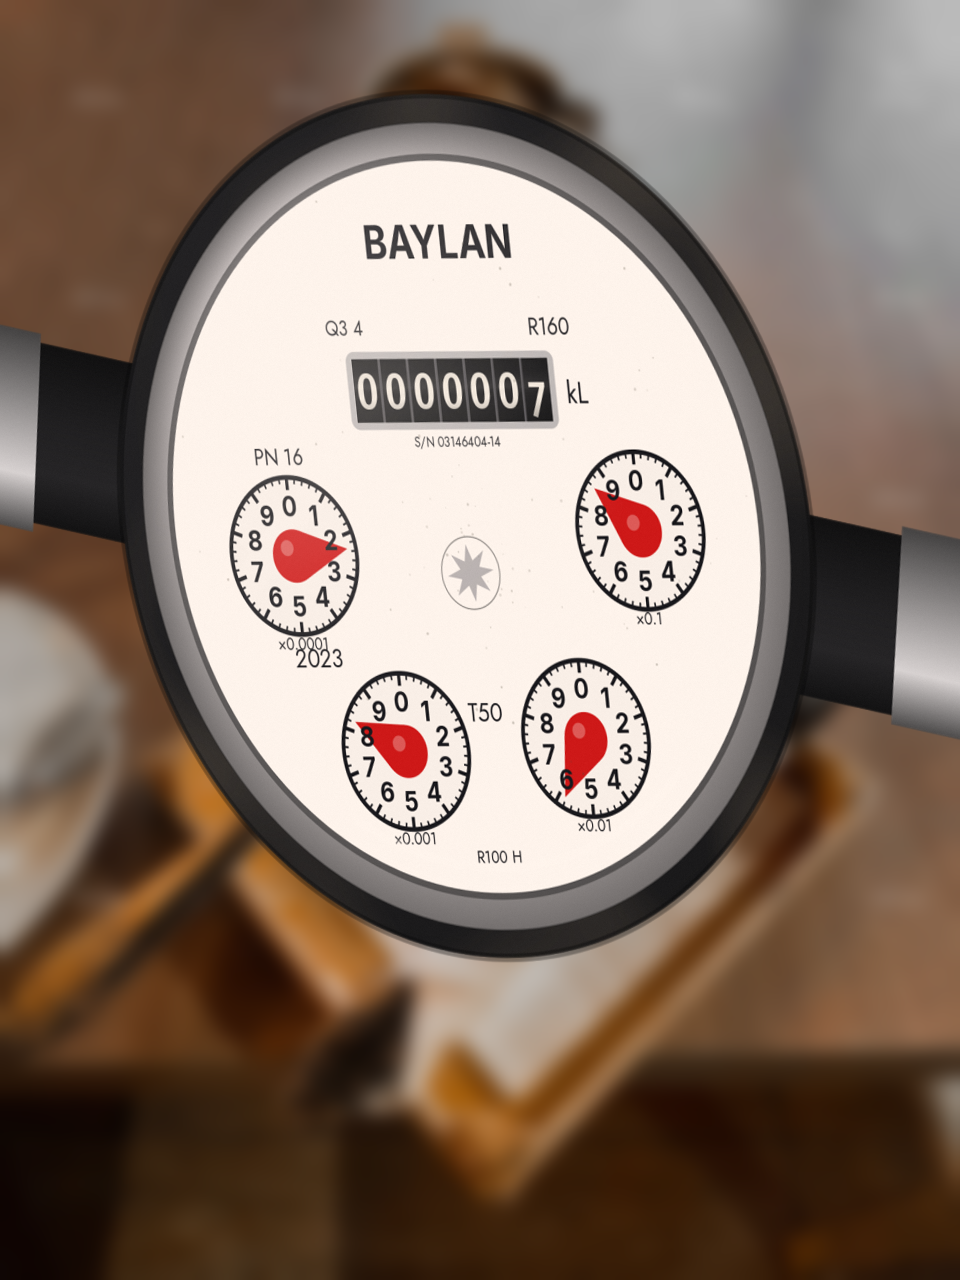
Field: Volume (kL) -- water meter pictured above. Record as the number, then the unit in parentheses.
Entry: 6.8582 (kL)
